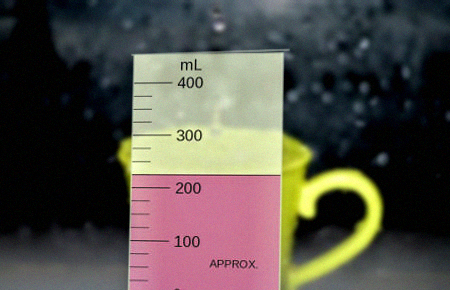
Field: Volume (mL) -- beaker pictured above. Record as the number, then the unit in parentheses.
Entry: 225 (mL)
